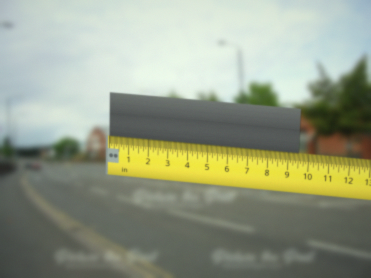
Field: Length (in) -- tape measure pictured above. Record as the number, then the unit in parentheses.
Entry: 9.5 (in)
